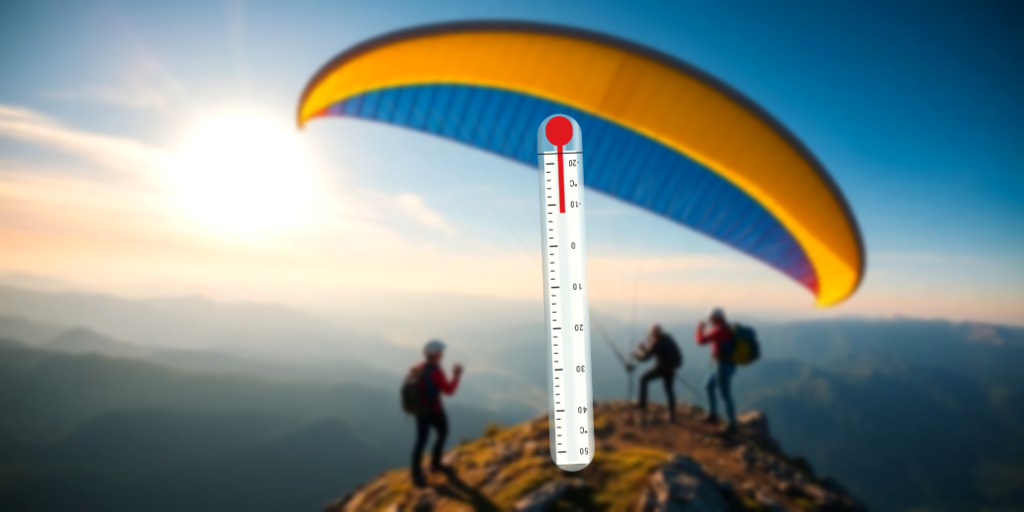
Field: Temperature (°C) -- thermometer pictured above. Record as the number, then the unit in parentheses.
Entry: -8 (°C)
